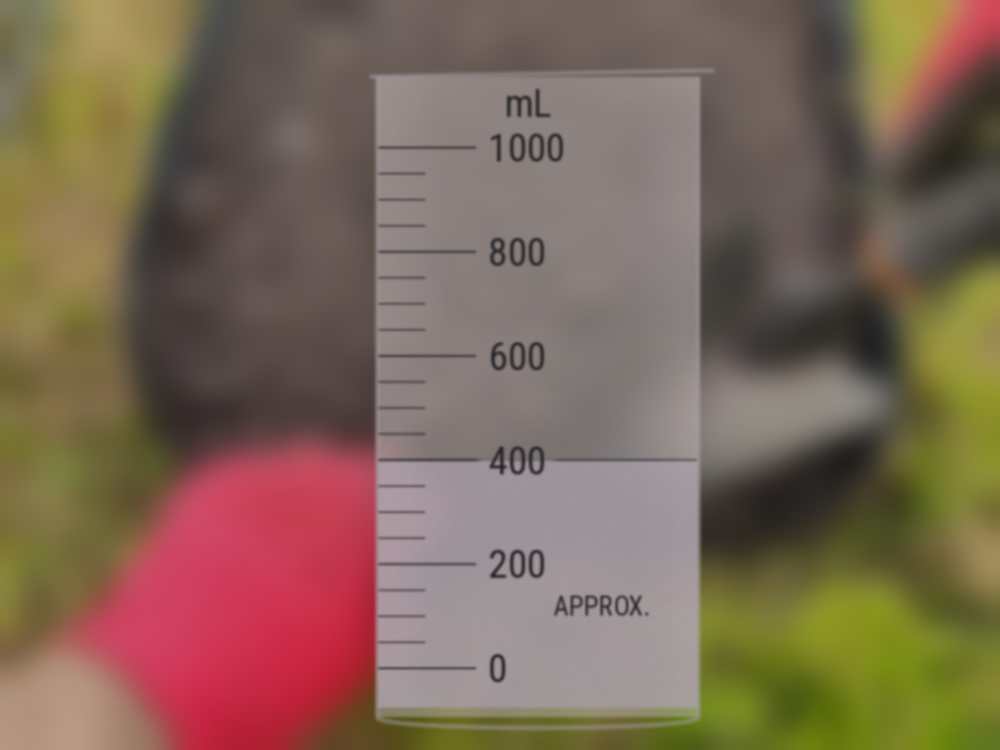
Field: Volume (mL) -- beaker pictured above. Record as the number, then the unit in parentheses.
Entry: 400 (mL)
